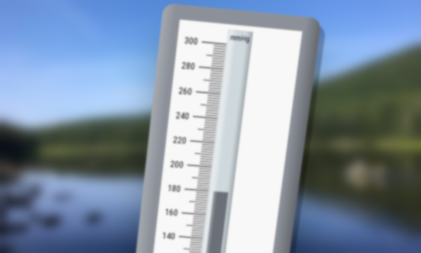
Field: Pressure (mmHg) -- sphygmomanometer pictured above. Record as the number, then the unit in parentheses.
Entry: 180 (mmHg)
